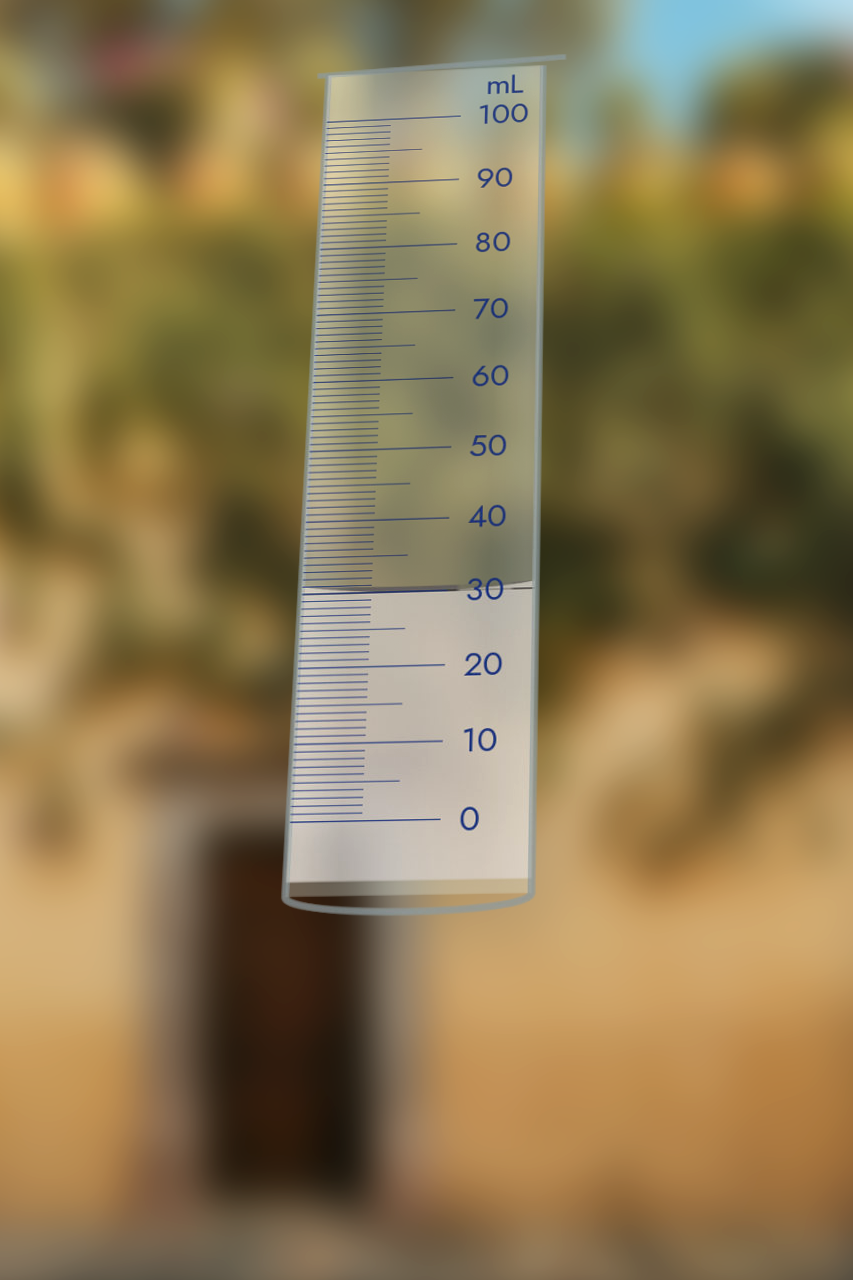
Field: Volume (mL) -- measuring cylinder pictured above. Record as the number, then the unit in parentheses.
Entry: 30 (mL)
